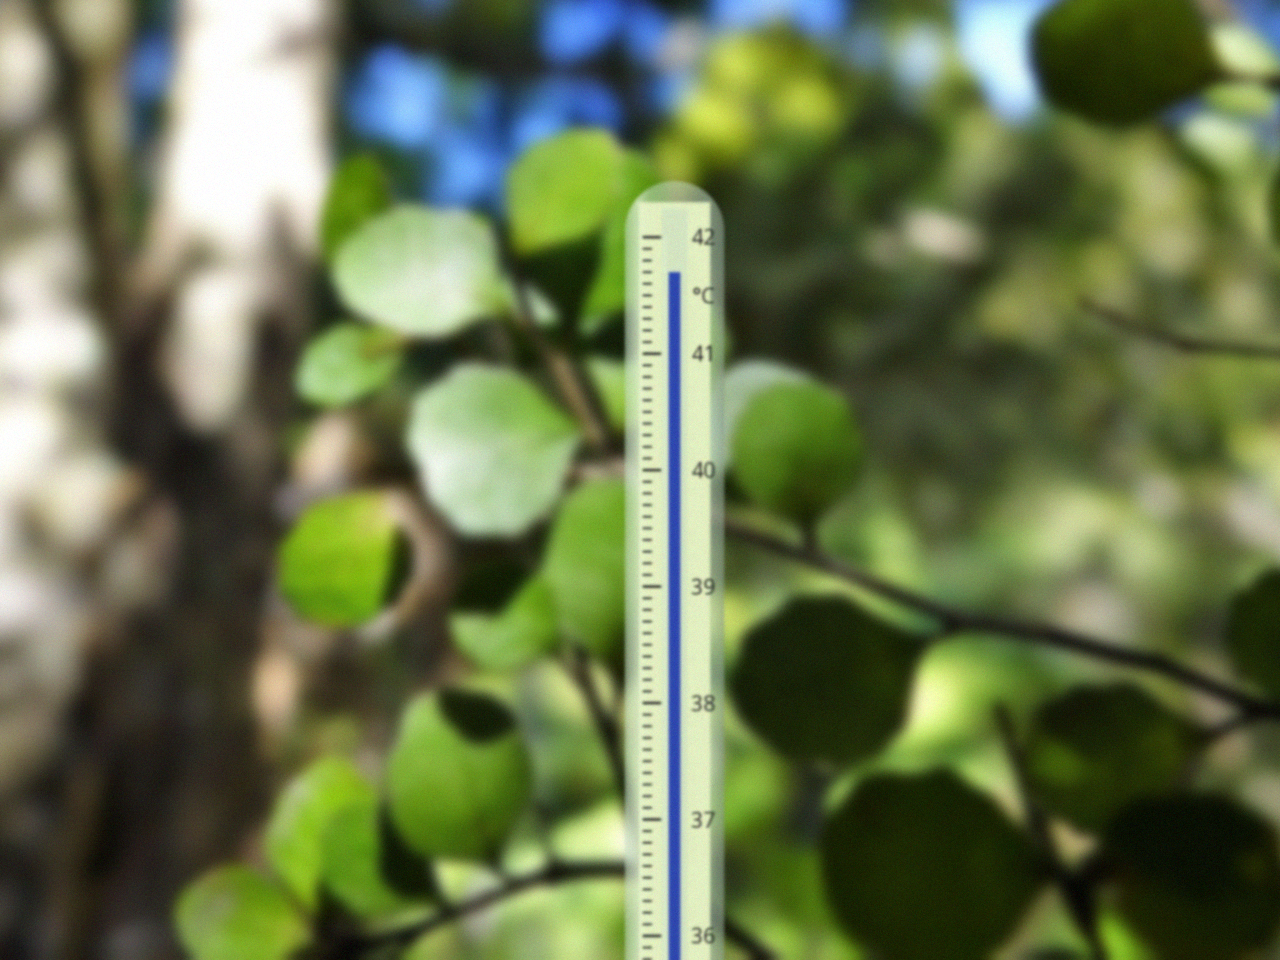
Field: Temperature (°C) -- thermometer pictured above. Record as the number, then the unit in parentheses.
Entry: 41.7 (°C)
